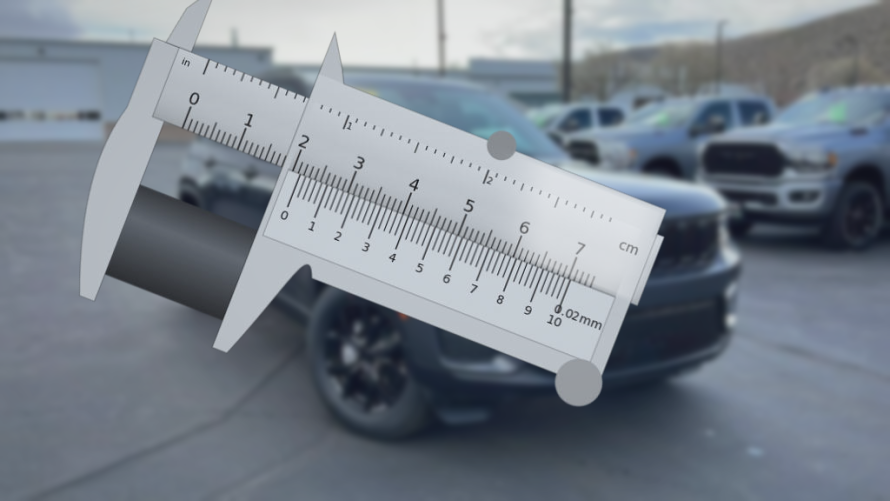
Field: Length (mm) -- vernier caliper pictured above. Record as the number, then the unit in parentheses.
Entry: 21.4 (mm)
